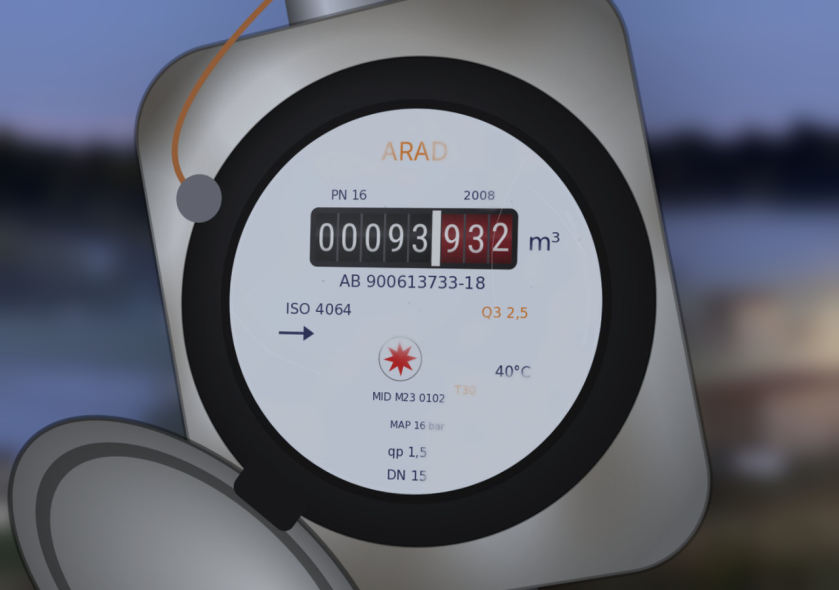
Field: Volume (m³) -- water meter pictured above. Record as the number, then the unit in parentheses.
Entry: 93.932 (m³)
